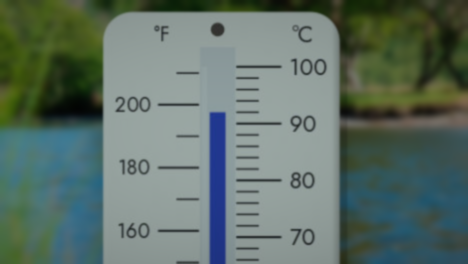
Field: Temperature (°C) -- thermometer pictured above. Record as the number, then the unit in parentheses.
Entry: 92 (°C)
